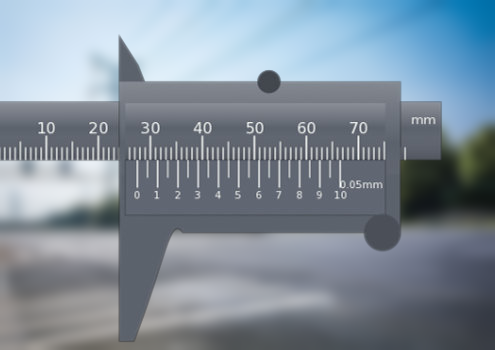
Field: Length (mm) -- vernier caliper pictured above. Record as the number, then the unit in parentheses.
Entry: 27.5 (mm)
